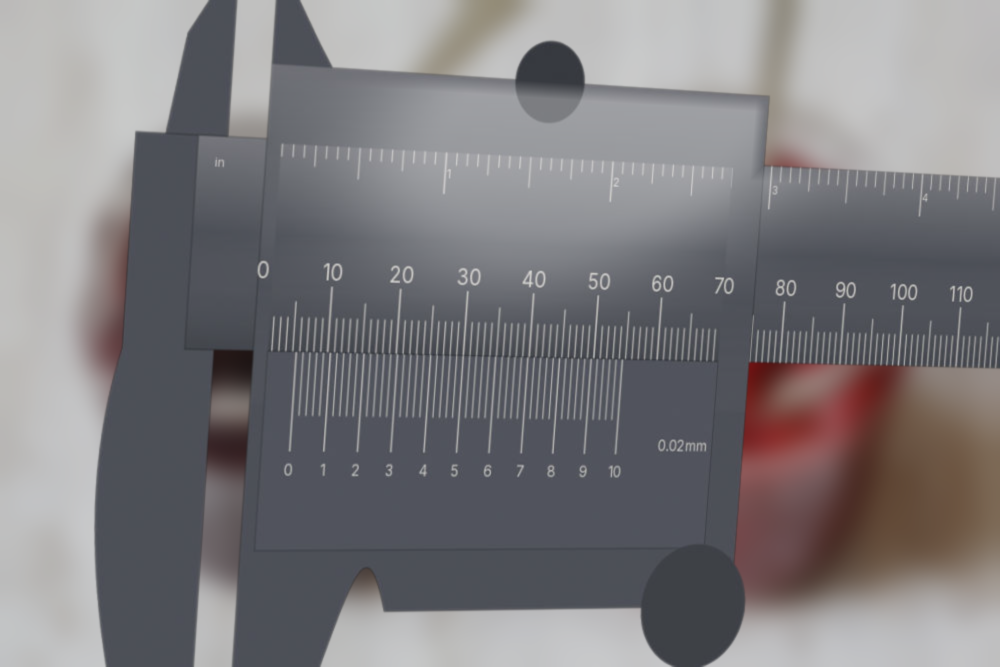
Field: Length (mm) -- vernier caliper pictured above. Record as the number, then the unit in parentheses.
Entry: 5.5 (mm)
